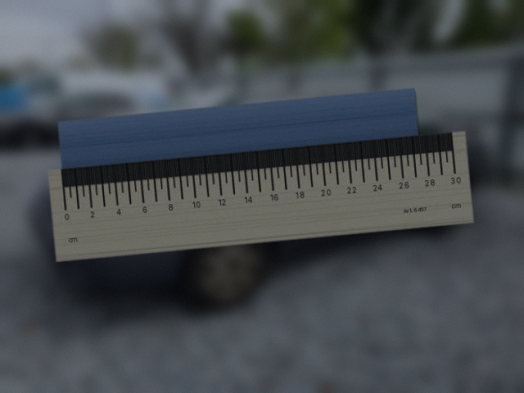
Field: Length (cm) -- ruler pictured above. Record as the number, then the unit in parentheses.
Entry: 27.5 (cm)
